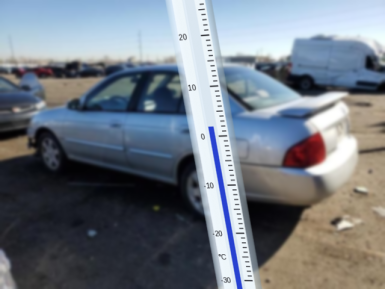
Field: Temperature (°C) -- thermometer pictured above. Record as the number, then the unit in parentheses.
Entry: 2 (°C)
